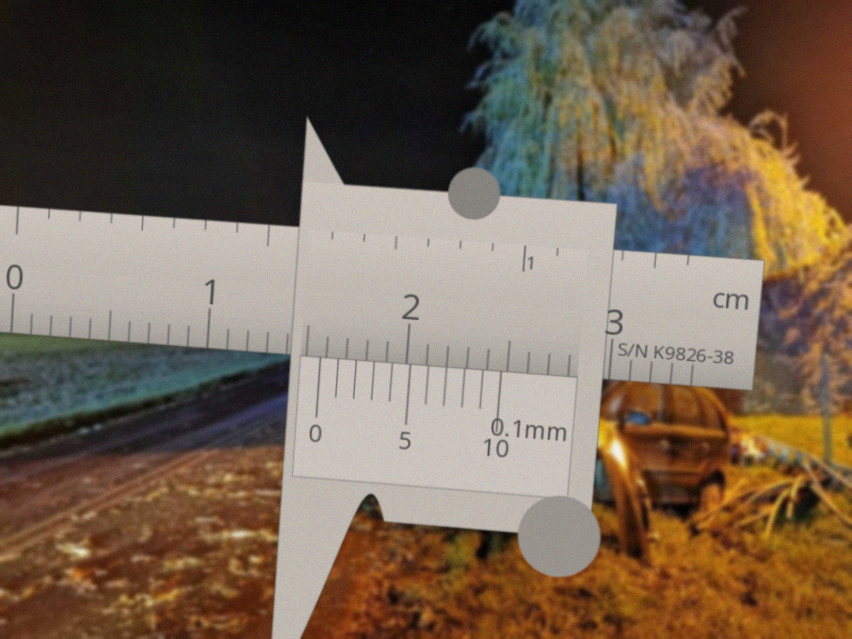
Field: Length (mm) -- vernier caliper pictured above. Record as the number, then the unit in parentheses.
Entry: 15.7 (mm)
